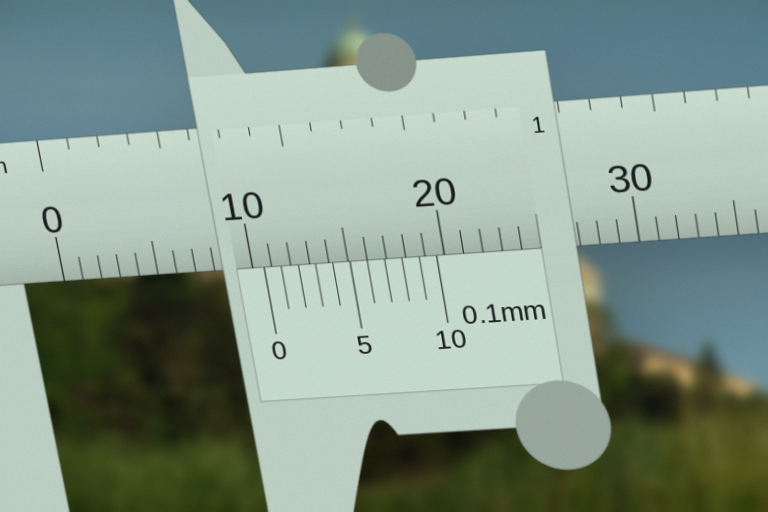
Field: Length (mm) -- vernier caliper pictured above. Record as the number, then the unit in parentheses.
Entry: 10.6 (mm)
